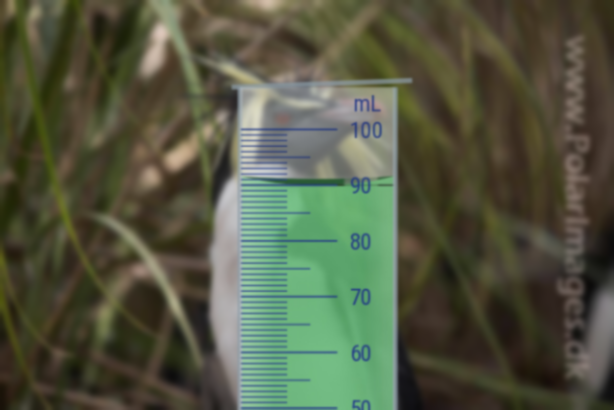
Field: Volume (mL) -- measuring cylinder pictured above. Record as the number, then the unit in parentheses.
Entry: 90 (mL)
